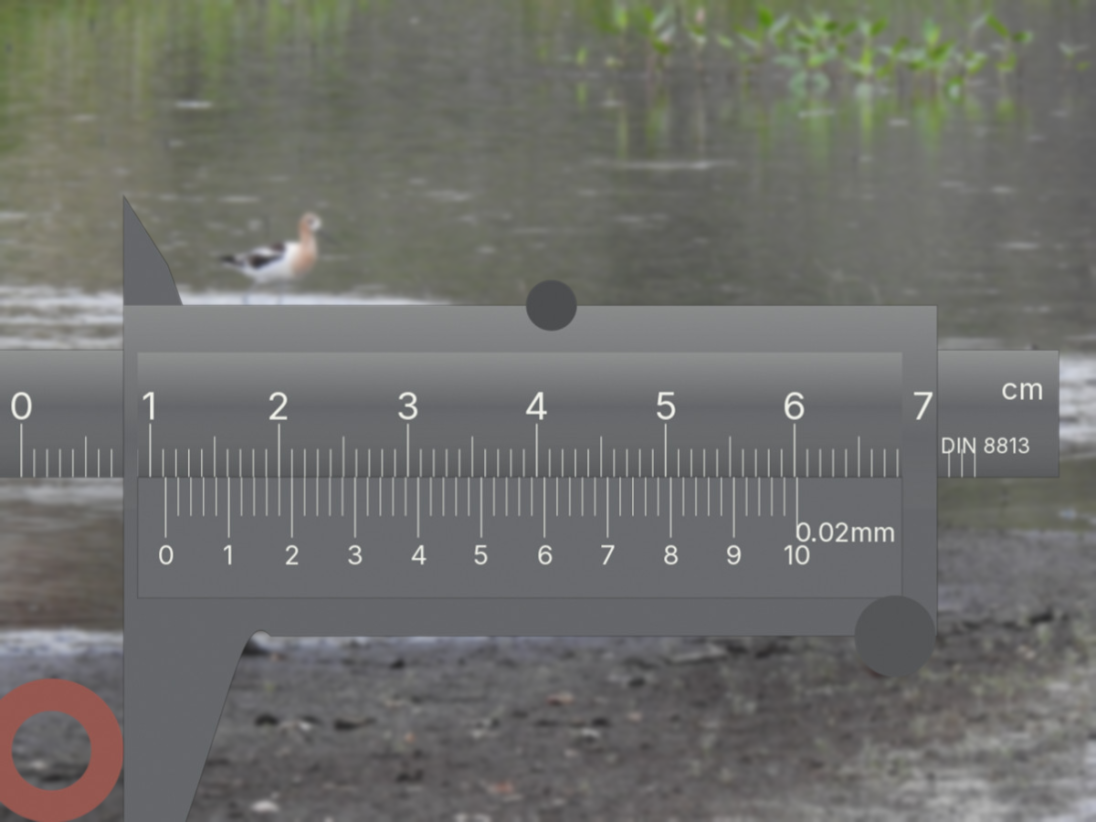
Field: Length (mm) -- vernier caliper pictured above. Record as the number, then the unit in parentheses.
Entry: 11.2 (mm)
